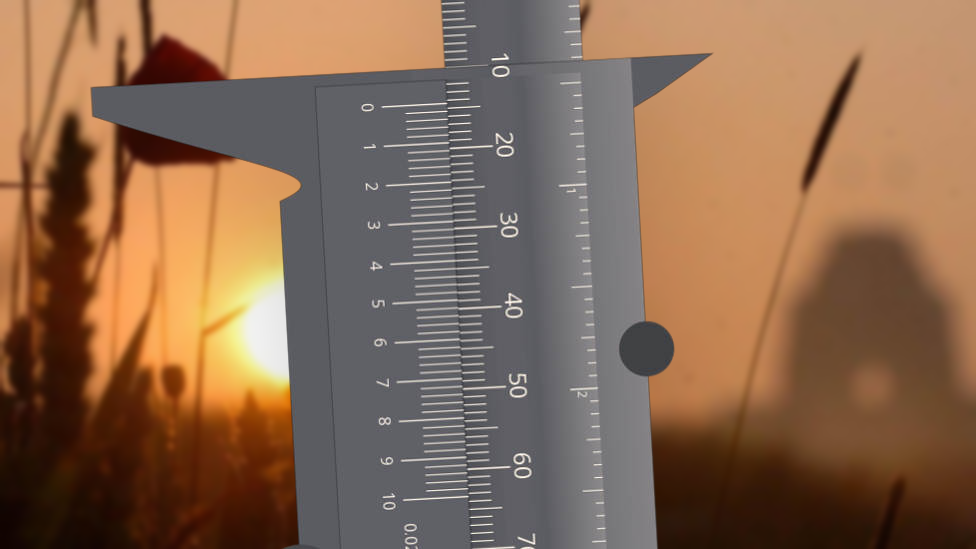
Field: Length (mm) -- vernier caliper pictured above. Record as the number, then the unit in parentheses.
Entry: 14.4 (mm)
